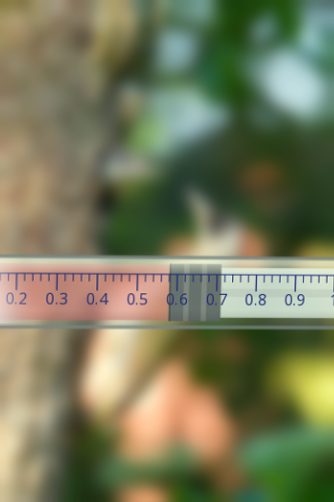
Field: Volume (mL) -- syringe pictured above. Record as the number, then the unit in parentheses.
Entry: 0.58 (mL)
